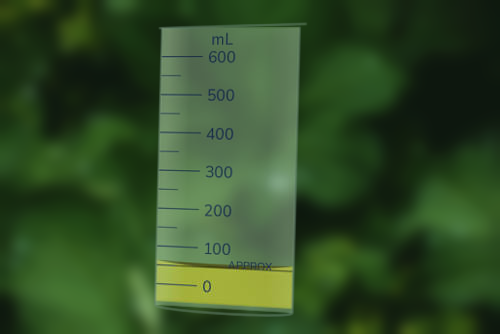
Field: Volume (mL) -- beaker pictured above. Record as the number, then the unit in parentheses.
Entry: 50 (mL)
